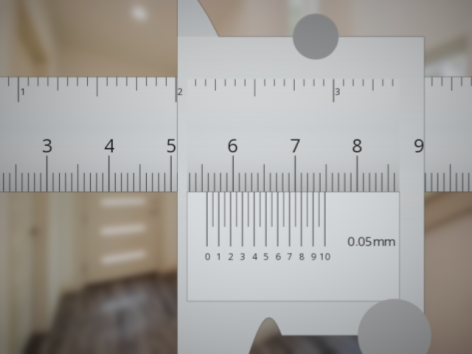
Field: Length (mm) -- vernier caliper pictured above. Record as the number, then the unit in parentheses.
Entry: 55.8 (mm)
